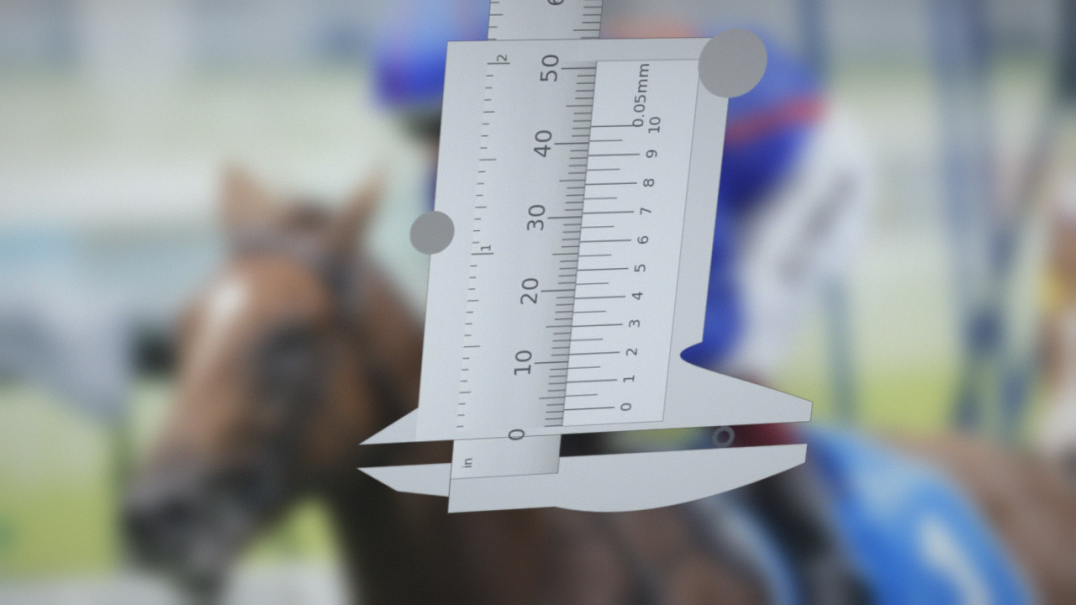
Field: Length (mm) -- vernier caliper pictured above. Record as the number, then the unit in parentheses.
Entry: 3.2 (mm)
